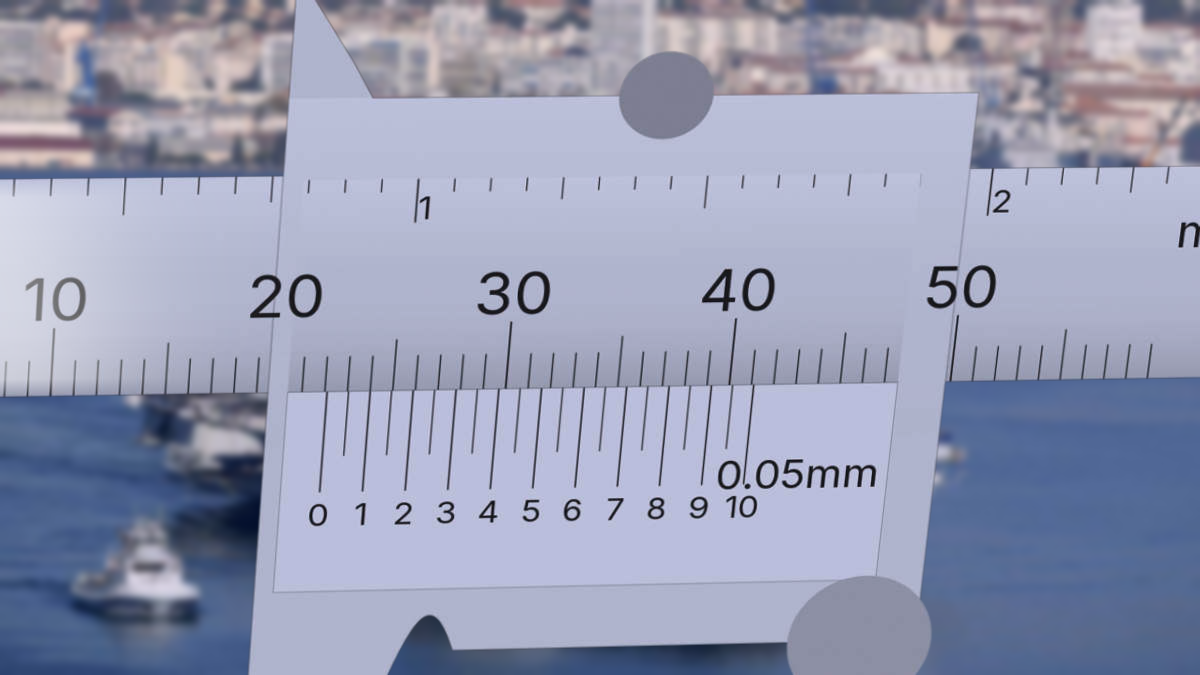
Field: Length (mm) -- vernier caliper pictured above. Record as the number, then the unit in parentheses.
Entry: 22.1 (mm)
